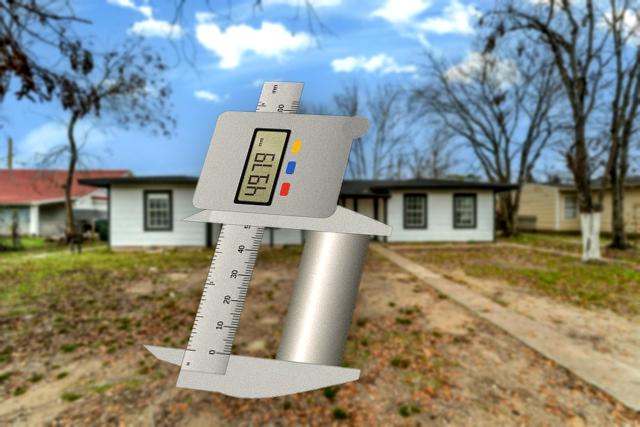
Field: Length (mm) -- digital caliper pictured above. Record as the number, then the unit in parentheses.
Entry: 49.79 (mm)
